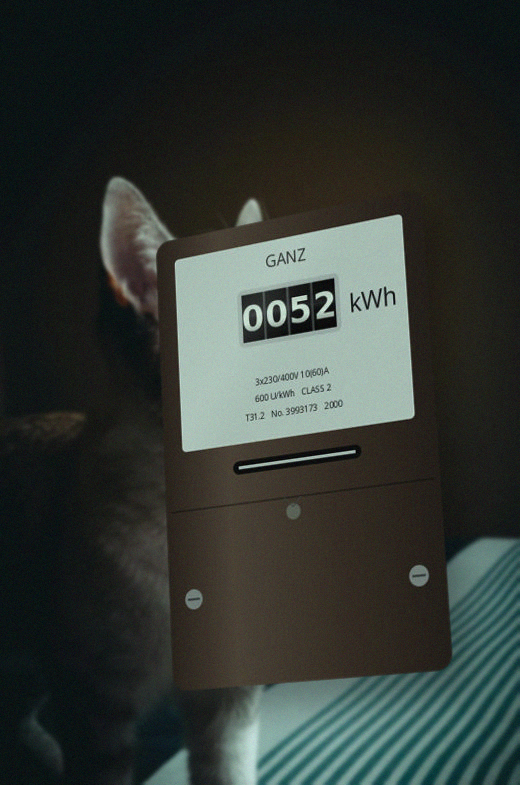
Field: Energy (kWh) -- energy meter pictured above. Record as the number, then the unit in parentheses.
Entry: 52 (kWh)
